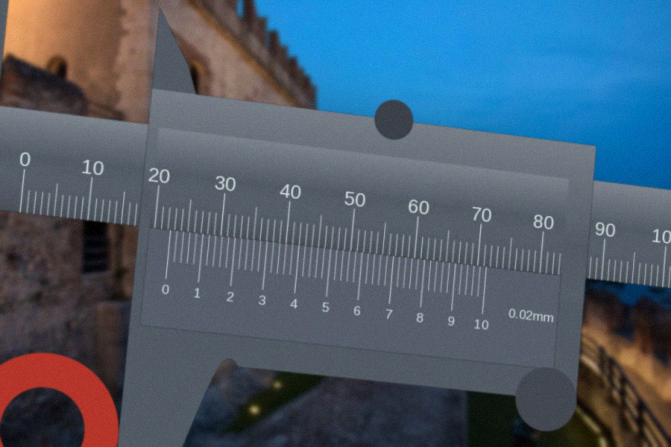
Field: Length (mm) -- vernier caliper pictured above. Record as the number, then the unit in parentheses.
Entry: 22.4 (mm)
